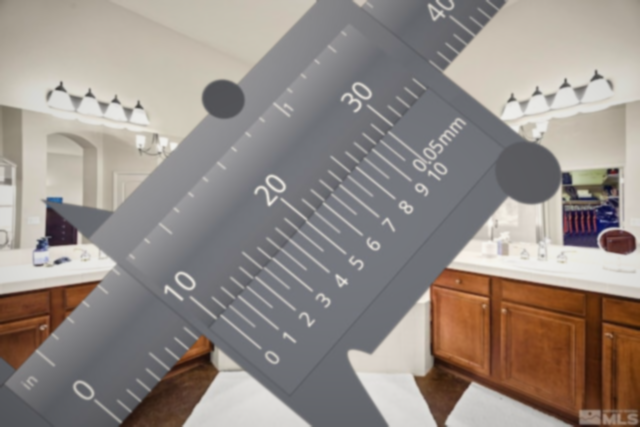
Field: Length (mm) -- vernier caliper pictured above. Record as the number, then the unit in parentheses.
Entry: 10.4 (mm)
